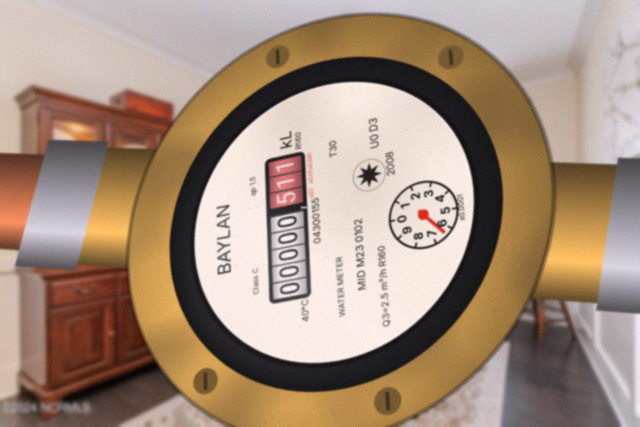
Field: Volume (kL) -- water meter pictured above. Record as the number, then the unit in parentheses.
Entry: 0.5116 (kL)
